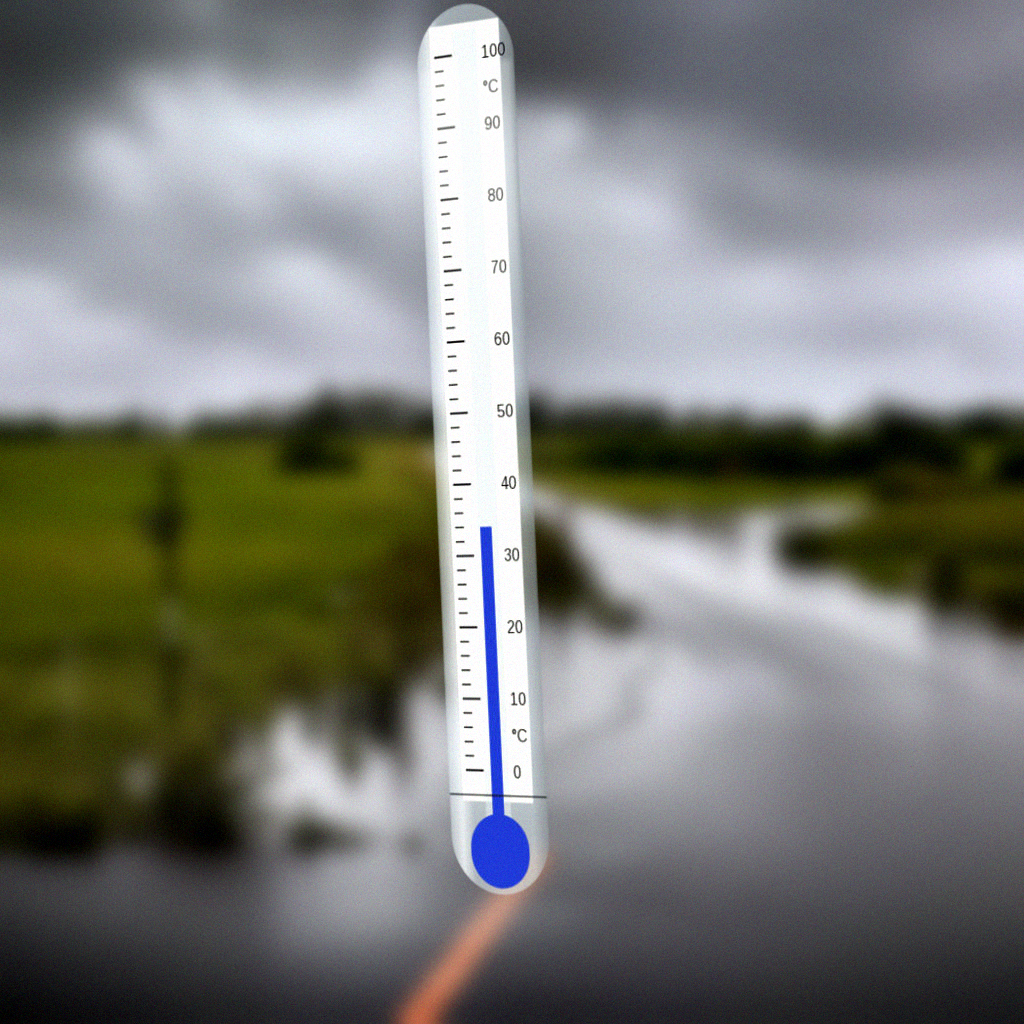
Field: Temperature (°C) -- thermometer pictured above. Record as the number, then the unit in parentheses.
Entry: 34 (°C)
